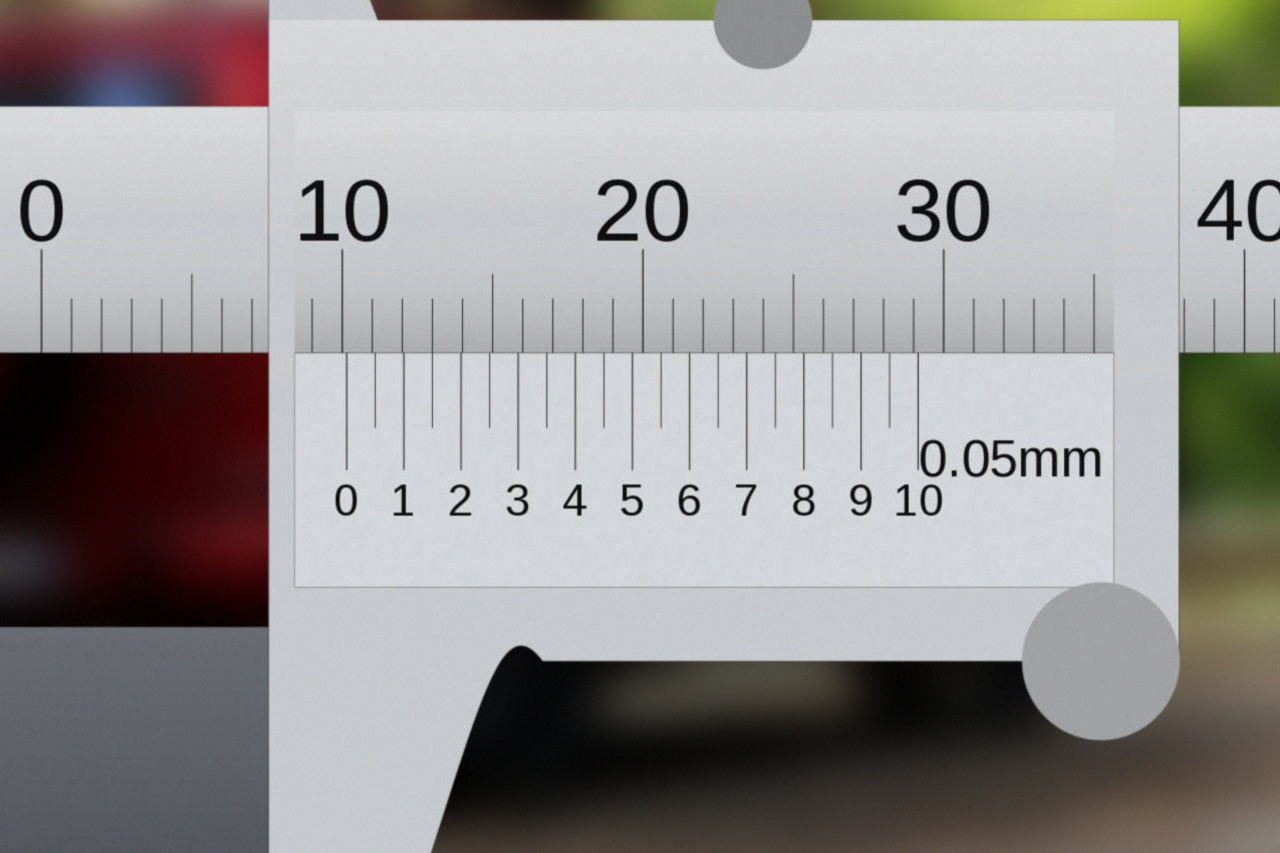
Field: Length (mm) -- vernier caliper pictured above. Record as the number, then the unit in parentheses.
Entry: 10.15 (mm)
